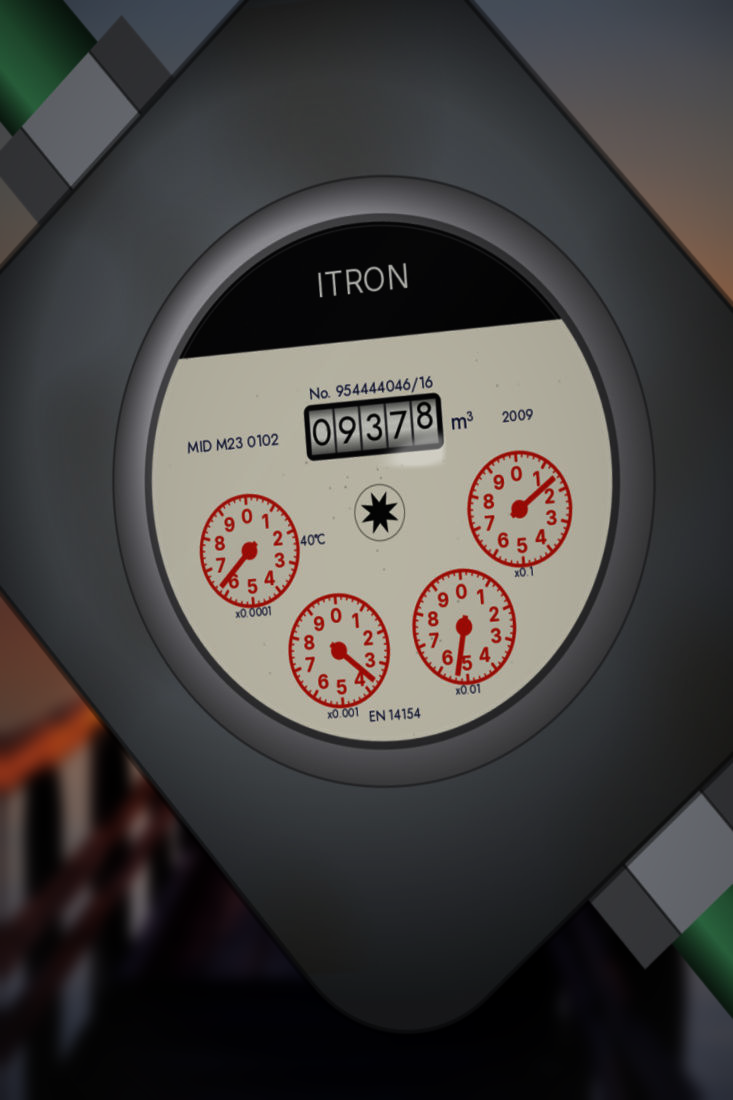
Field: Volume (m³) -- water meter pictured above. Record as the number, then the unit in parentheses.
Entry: 9378.1536 (m³)
